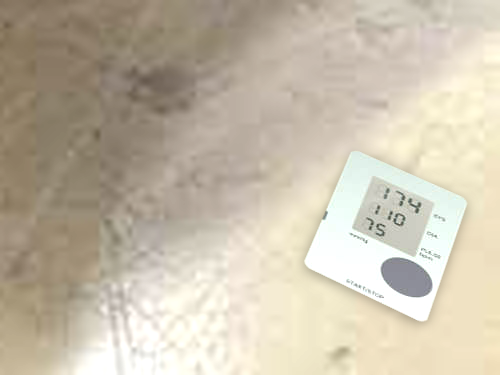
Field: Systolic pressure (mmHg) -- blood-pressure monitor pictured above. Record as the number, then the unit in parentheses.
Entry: 174 (mmHg)
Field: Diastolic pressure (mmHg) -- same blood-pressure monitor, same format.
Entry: 110 (mmHg)
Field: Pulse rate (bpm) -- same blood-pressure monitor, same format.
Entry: 75 (bpm)
